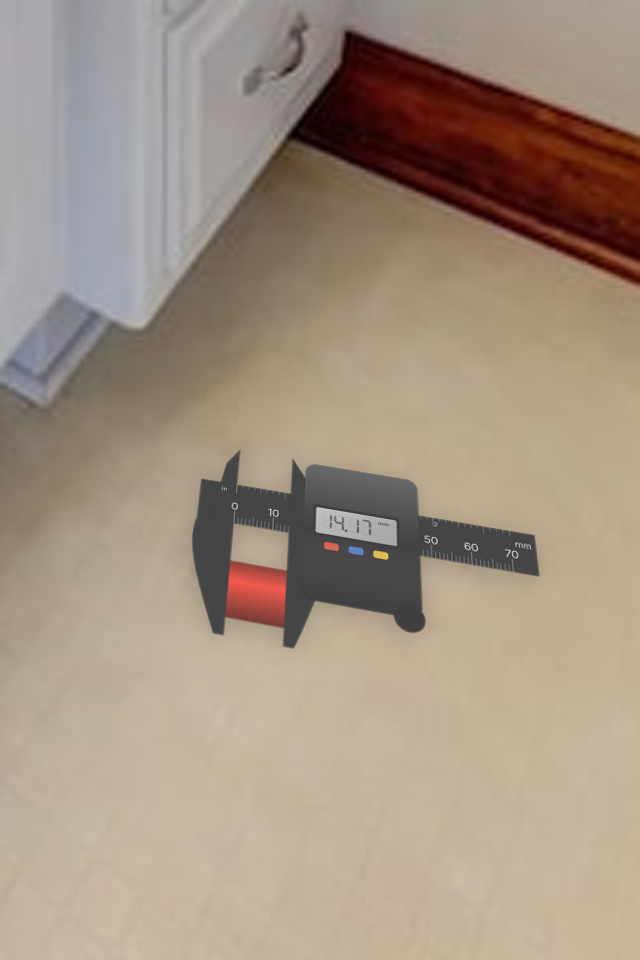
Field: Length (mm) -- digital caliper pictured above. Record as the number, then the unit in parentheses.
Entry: 14.17 (mm)
